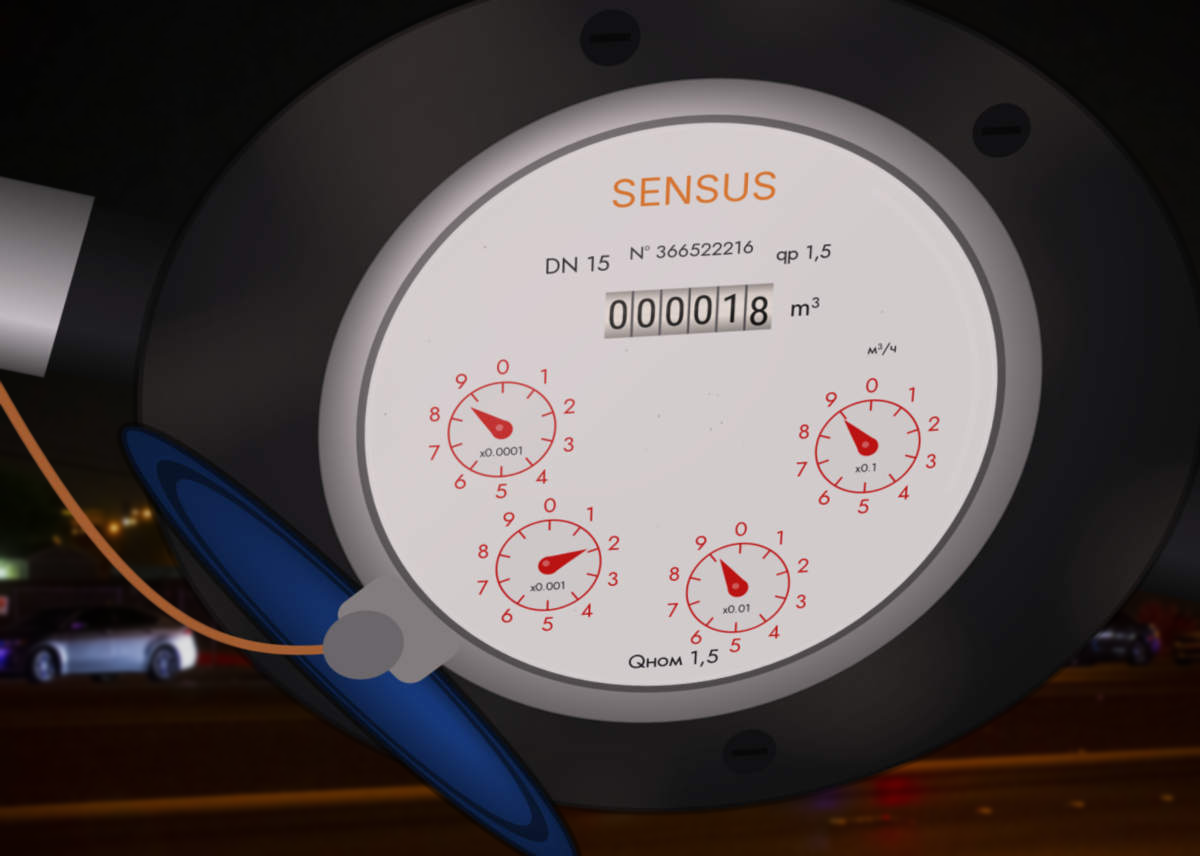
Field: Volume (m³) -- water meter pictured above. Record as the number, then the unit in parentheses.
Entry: 17.8918 (m³)
